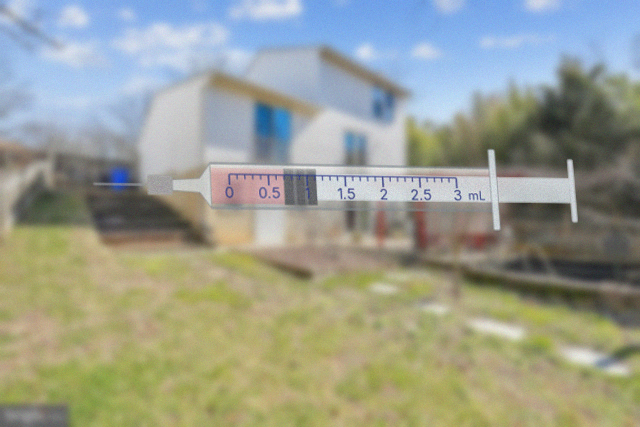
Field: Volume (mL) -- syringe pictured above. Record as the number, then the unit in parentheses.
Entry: 0.7 (mL)
